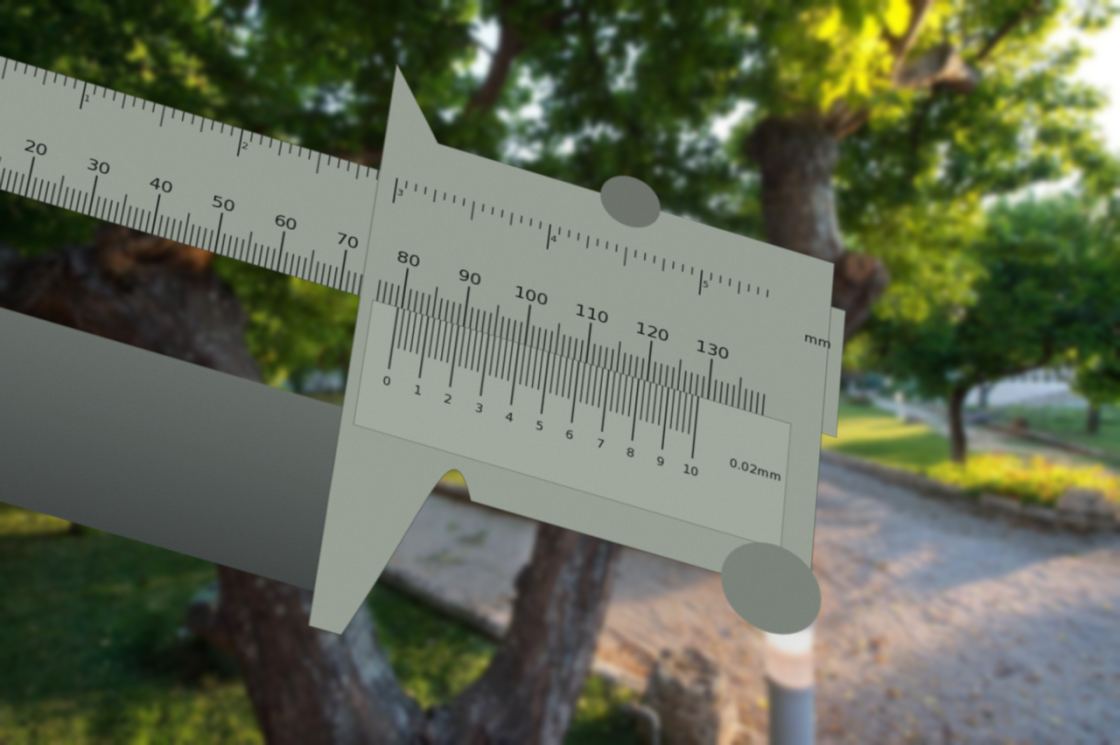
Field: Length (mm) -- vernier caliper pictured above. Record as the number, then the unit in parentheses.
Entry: 79.4 (mm)
